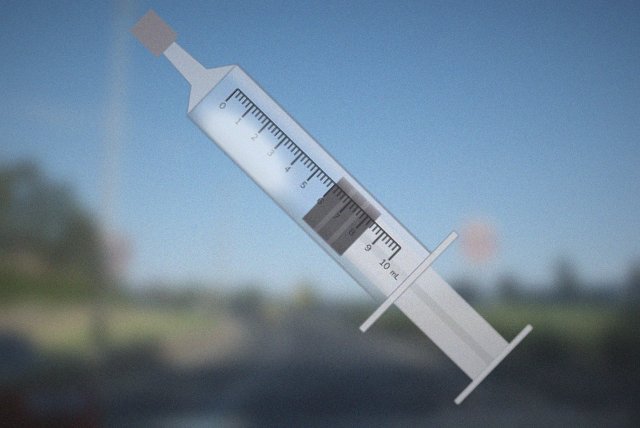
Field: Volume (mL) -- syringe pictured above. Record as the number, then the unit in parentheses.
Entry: 6 (mL)
